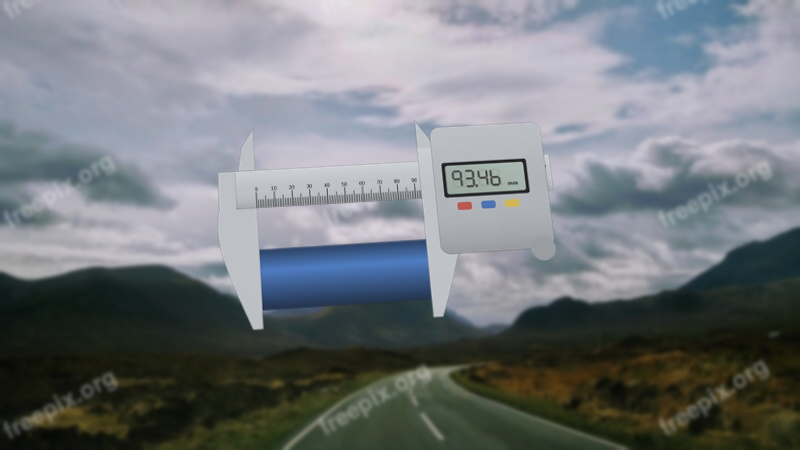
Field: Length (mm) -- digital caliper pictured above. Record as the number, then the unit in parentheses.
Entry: 93.46 (mm)
